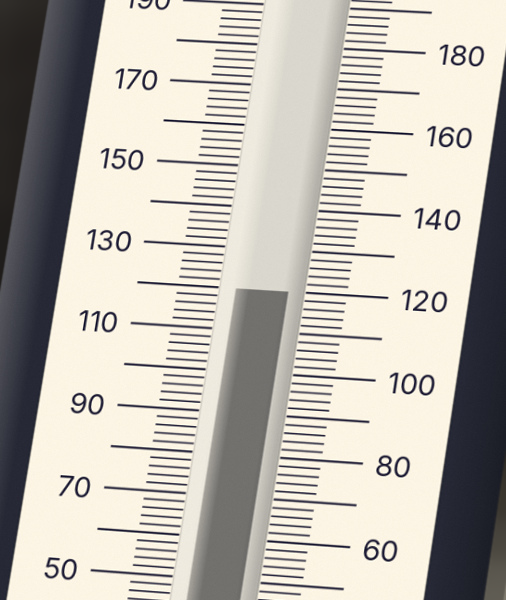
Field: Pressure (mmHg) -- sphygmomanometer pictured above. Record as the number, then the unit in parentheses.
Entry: 120 (mmHg)
